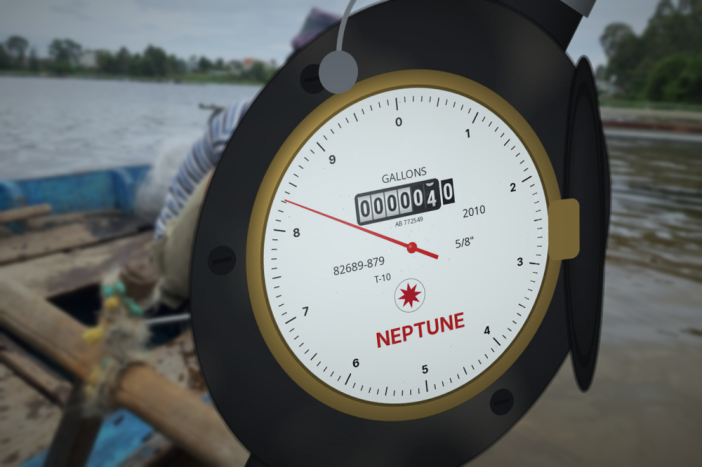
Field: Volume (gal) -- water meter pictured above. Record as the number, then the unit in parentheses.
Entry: 38.3 (gal)
